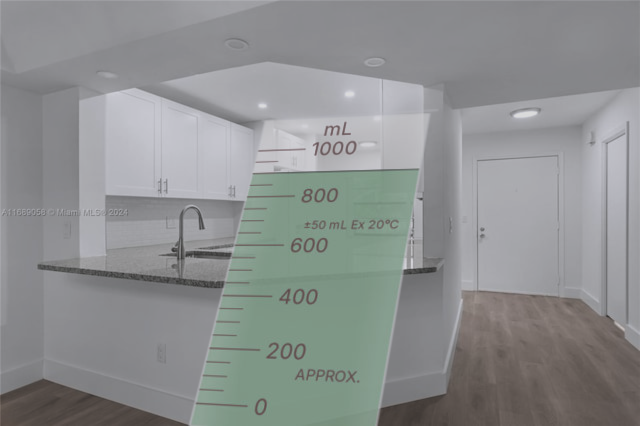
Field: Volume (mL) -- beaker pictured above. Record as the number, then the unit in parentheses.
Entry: 900 (mL)
